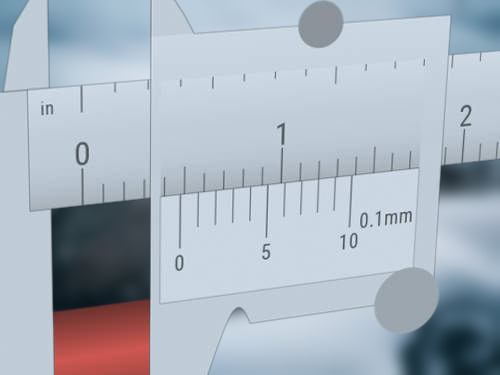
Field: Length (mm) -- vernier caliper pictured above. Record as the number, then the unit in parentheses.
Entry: 4.8 (mm)
